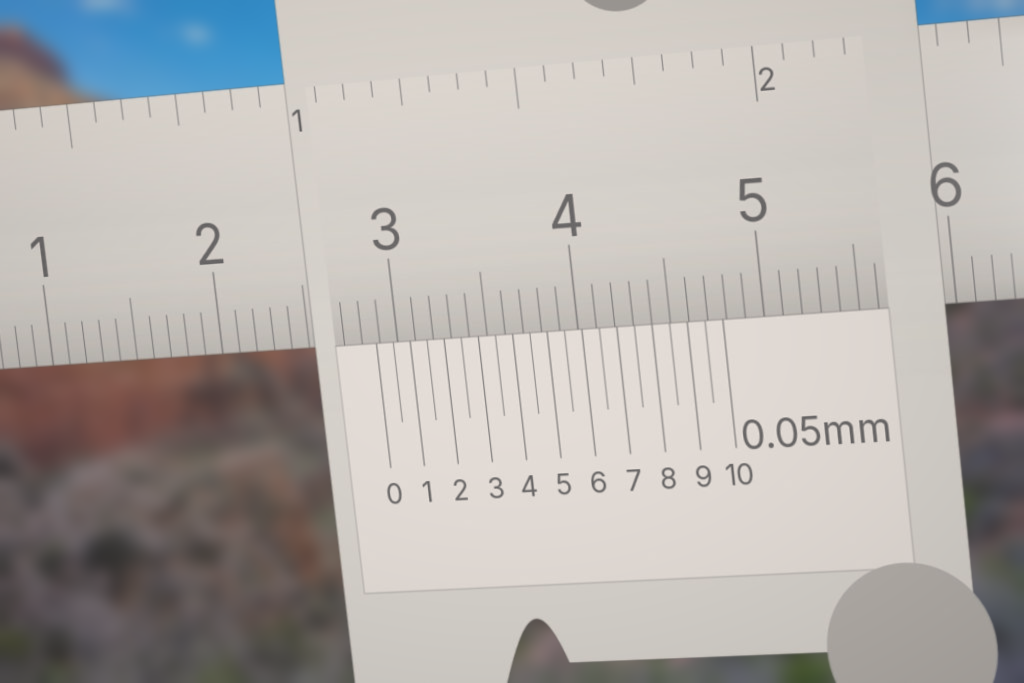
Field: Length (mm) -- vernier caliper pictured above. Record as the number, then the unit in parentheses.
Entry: 28.8 (mm)
